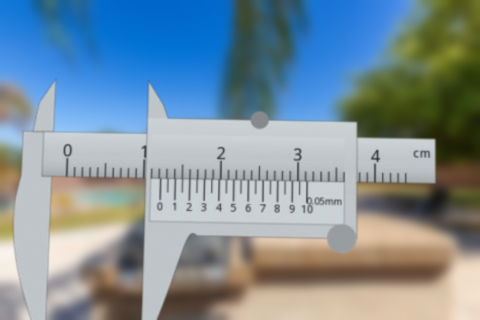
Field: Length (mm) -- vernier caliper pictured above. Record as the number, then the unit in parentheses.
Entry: 12.2 (mm)
